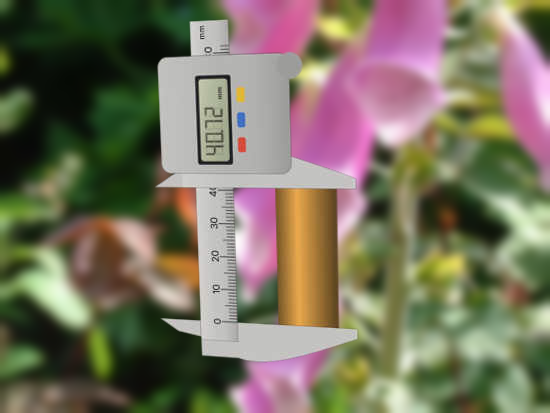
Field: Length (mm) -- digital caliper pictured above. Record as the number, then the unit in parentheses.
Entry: 40.72 (mm)
